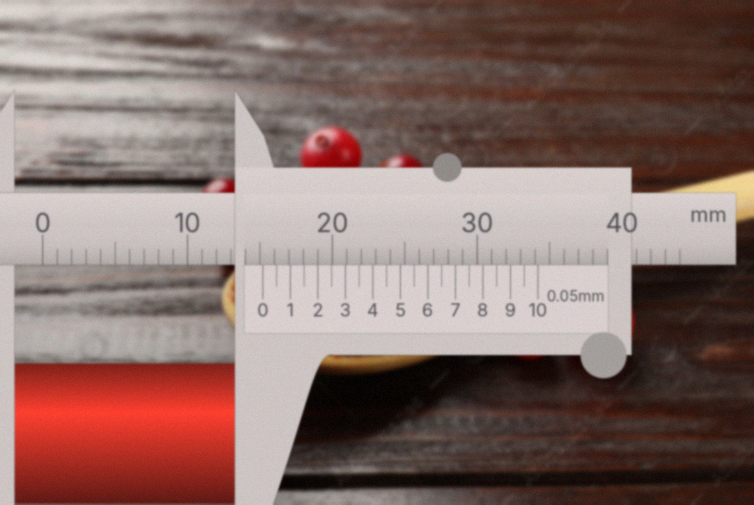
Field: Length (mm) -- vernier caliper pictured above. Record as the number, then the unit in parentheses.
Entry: 15.2 (mm)
